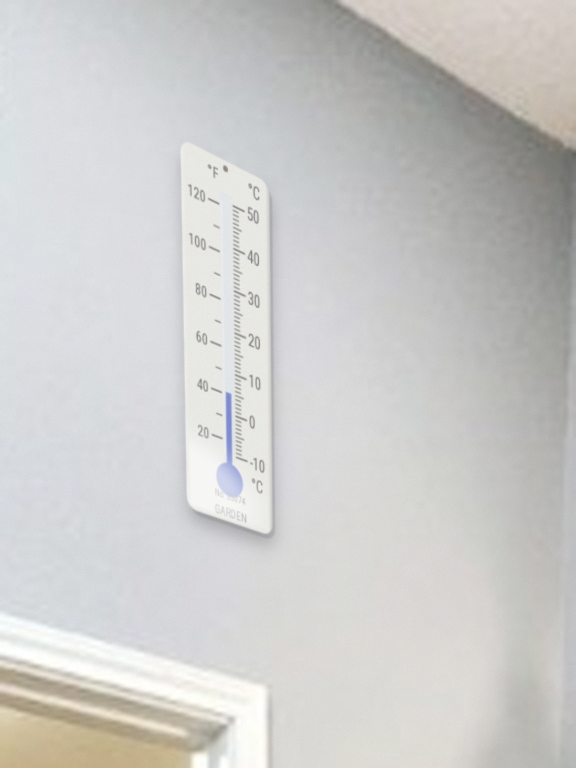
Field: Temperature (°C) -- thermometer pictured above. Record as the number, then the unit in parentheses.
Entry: 5 (°C)
